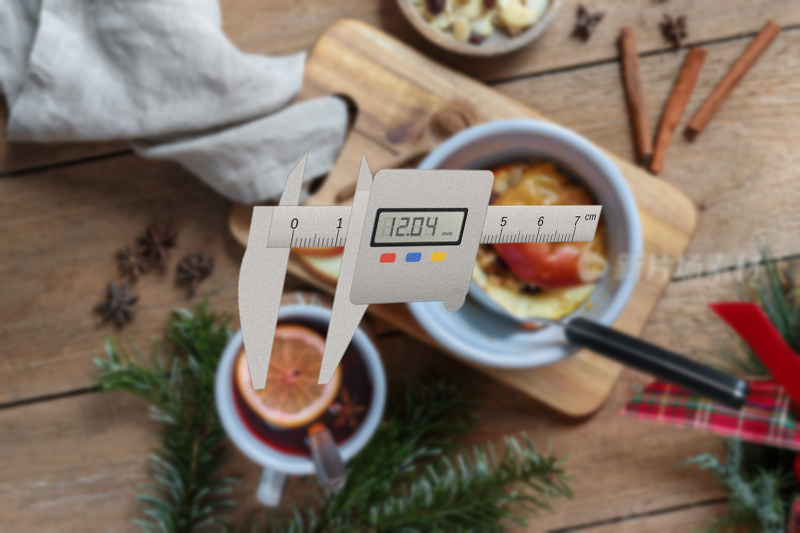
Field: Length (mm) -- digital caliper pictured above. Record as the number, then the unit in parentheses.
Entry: 12.04 (mm)
